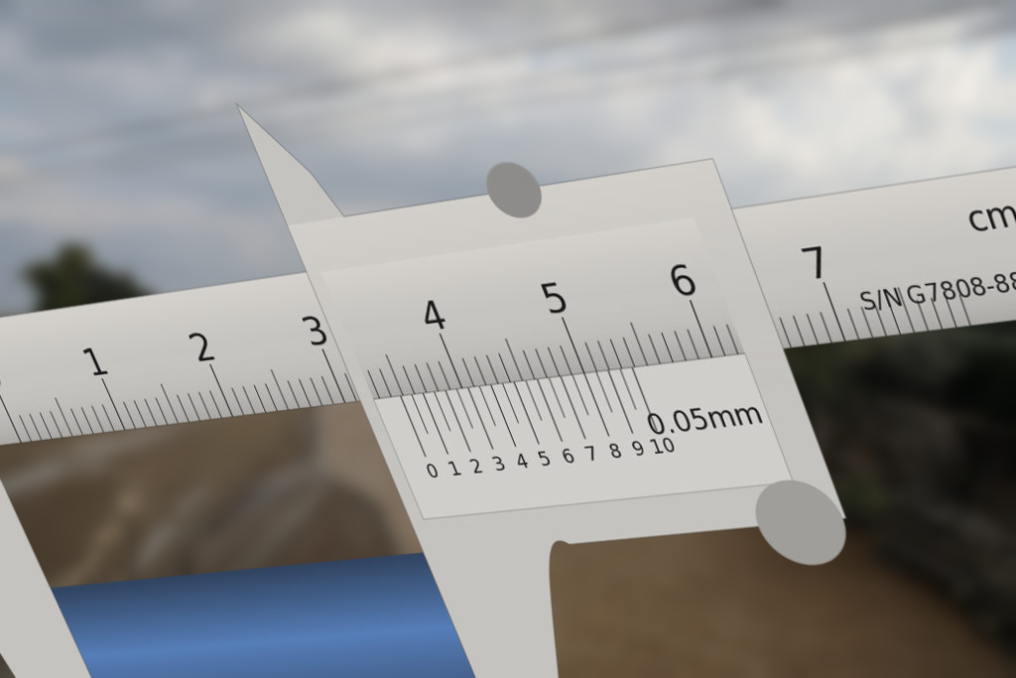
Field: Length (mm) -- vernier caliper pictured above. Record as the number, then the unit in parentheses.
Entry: 34.8 (mm)
